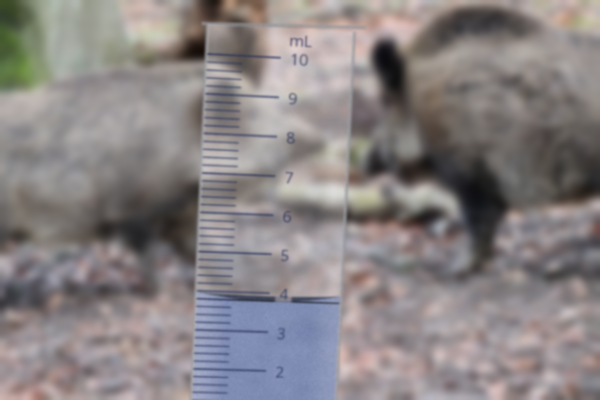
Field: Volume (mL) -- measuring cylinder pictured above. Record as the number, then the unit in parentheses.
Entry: 3.8 (mL)
